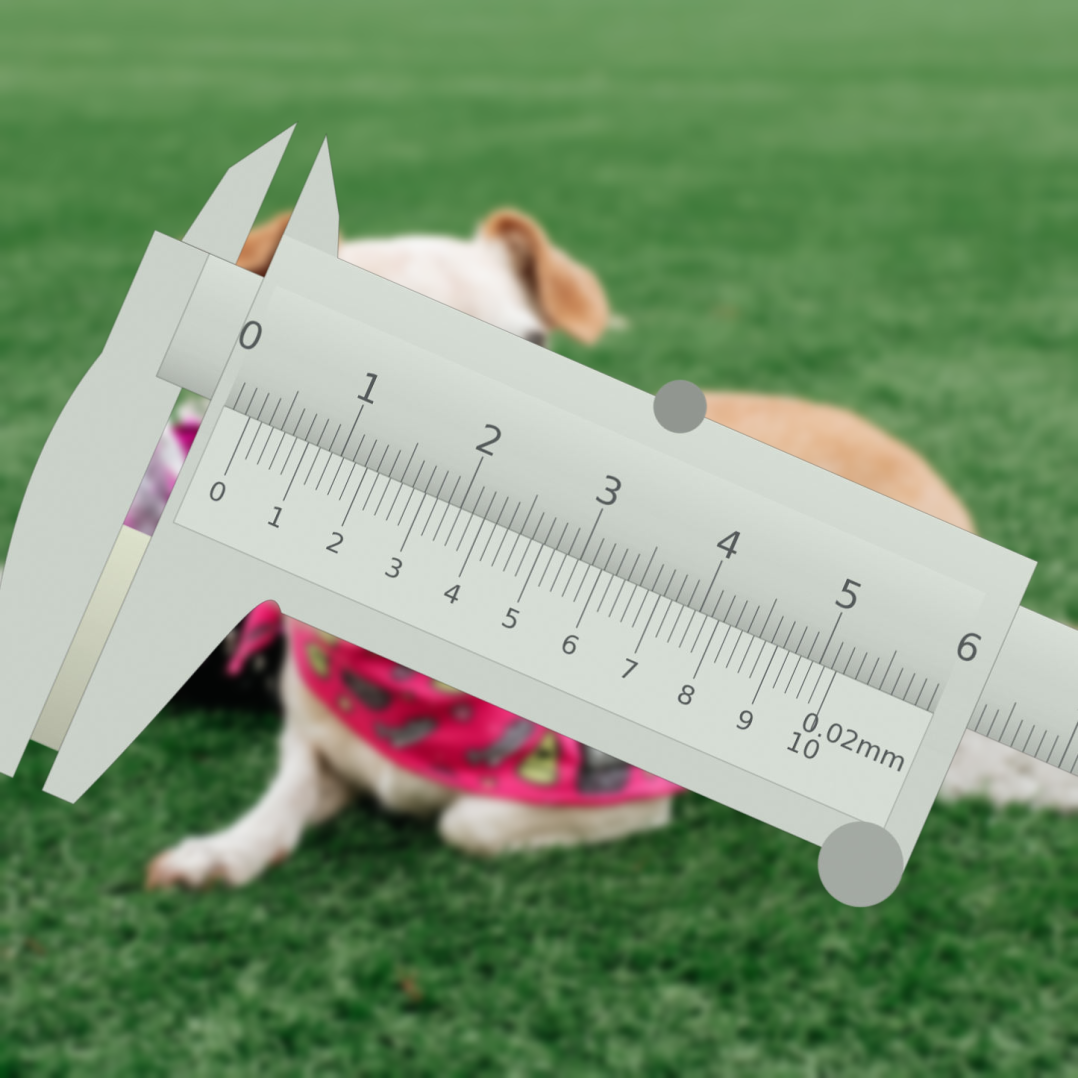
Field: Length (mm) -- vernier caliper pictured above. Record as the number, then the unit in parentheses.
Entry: 2.4 (mm)
